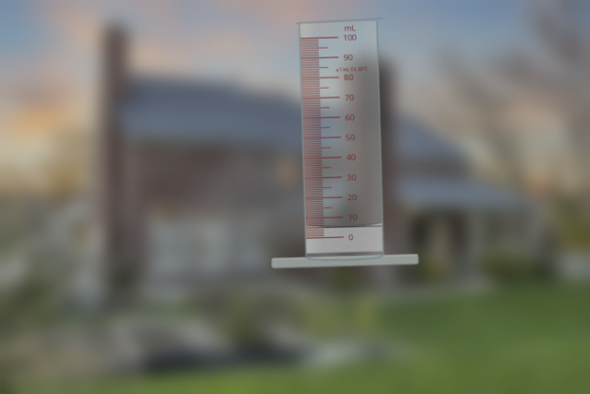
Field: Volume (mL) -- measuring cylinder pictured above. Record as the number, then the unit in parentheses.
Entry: 5 (mL)
